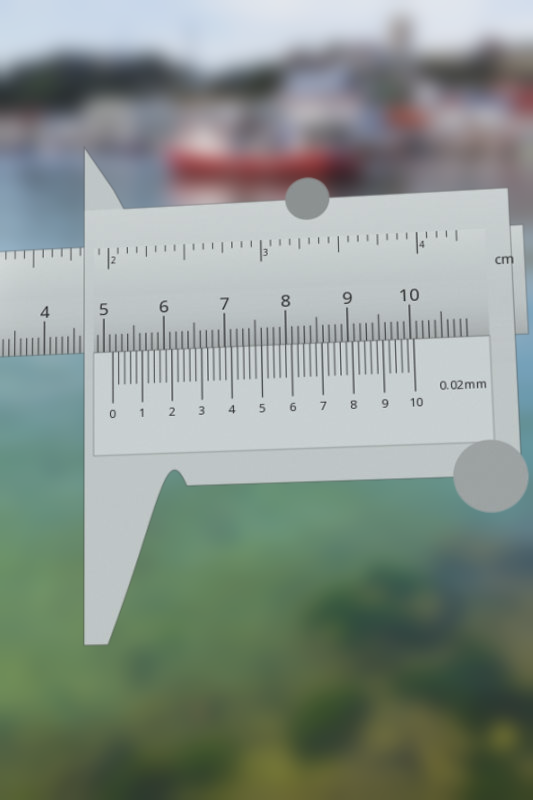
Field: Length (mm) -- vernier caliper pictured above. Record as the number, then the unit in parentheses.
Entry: 51.5 (mm)
